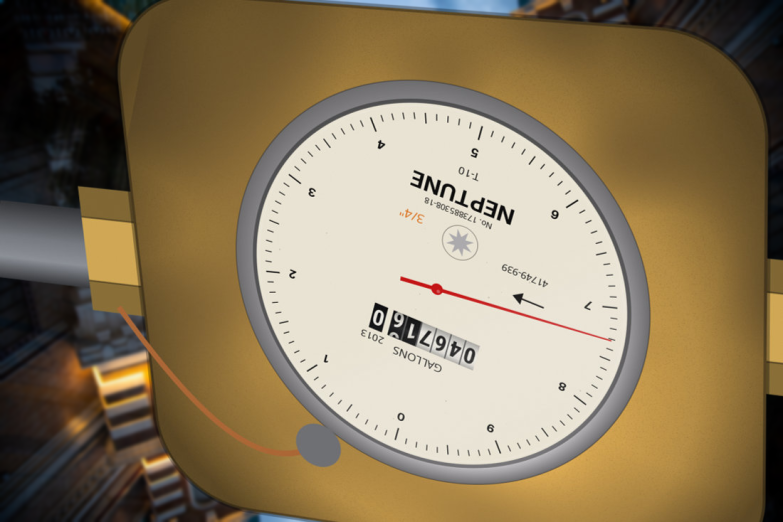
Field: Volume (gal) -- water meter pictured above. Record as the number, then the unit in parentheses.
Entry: 467157.3 (gal)
